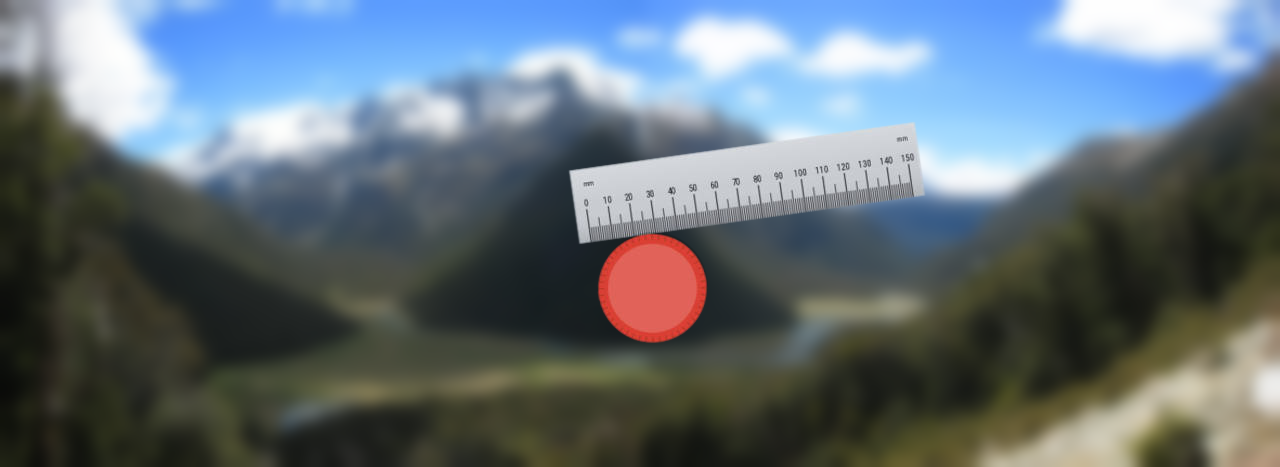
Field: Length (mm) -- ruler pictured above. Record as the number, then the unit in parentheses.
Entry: 50 (mm)
